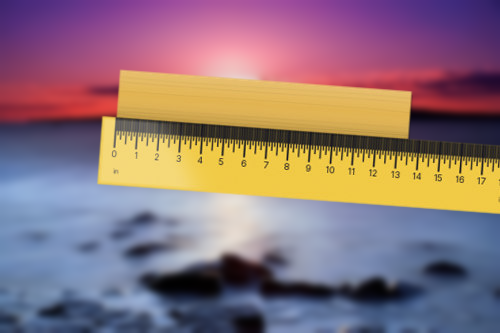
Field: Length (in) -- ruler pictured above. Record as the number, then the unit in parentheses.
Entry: 13.5 (in)
